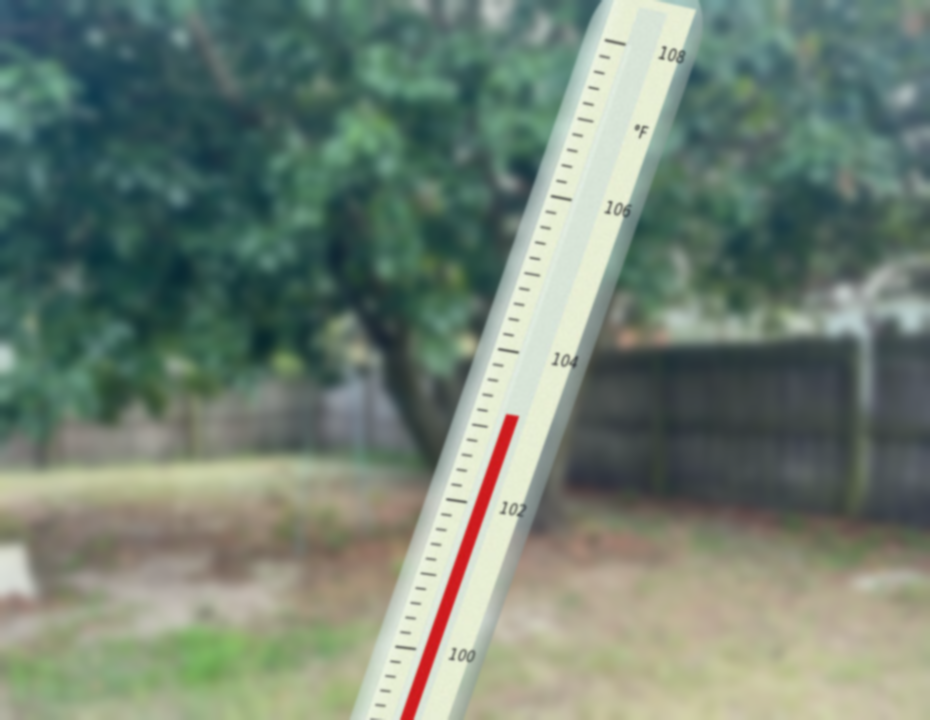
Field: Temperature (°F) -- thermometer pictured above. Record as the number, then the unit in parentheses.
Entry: 103.2 (°F)
